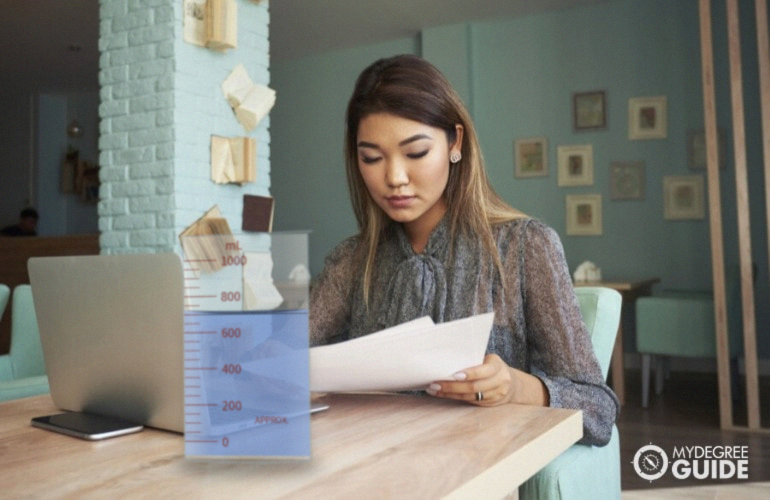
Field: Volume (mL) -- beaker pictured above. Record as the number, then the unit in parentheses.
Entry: 700 (mL)
